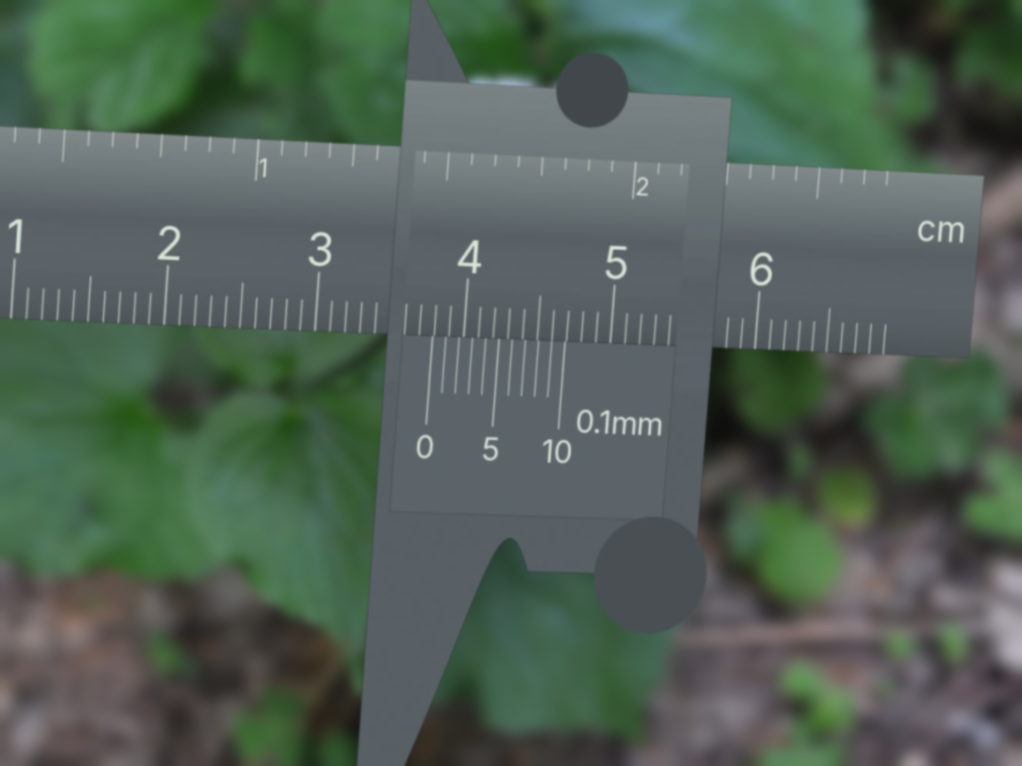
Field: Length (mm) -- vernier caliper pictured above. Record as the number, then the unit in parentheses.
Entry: 37.9 (mm)
